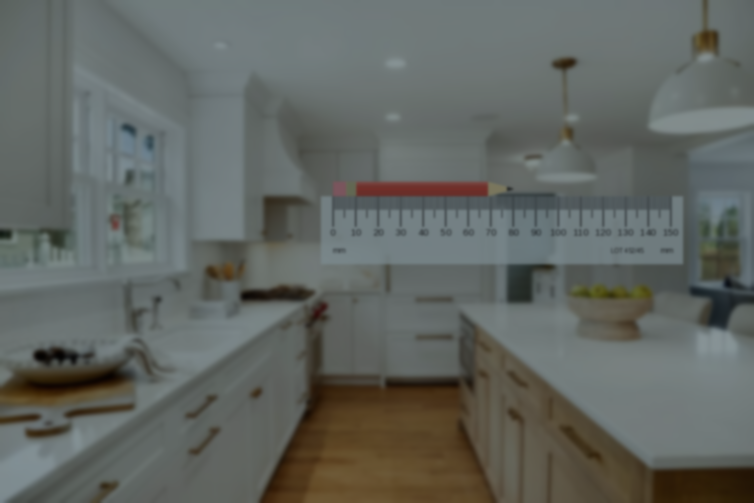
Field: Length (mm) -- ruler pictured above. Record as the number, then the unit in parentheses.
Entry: 80 (mm)
